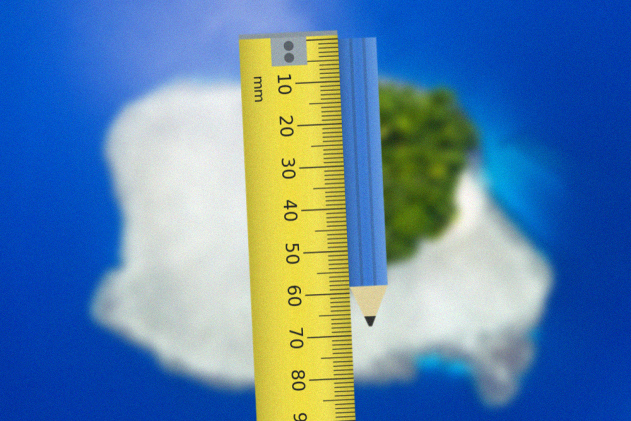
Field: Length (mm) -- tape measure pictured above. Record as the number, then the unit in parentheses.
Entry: 68 (mm)
